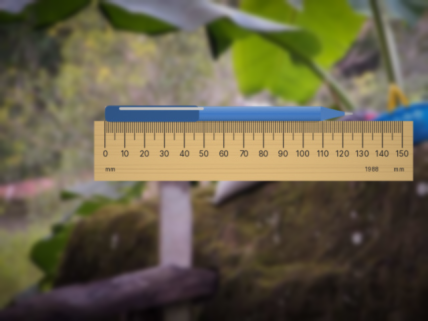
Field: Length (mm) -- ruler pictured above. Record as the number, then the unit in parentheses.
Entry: 125 (mm)
